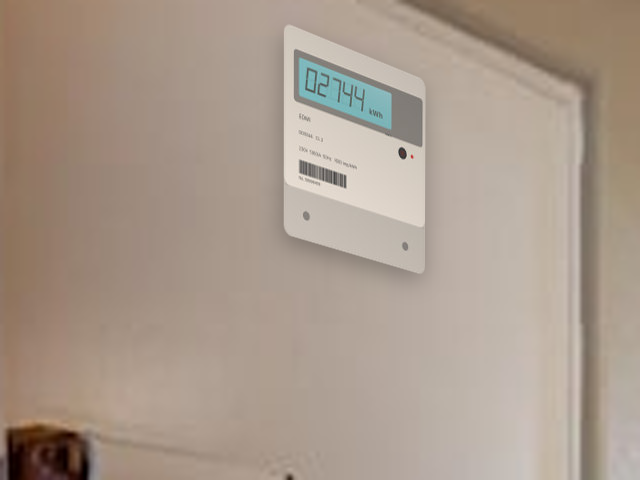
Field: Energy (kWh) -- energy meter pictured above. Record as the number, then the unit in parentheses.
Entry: 2744 (kWh)
